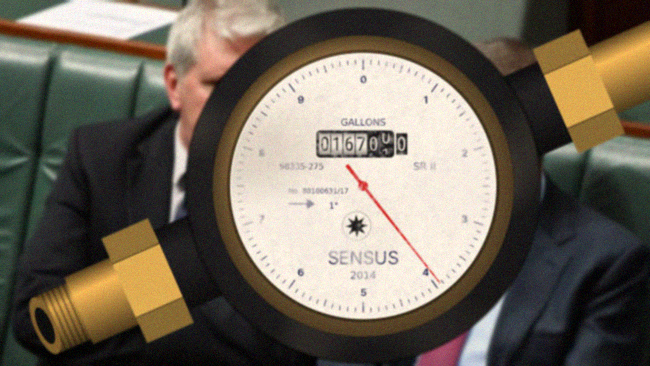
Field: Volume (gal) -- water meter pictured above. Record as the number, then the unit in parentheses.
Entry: 167003.9 (gal)
